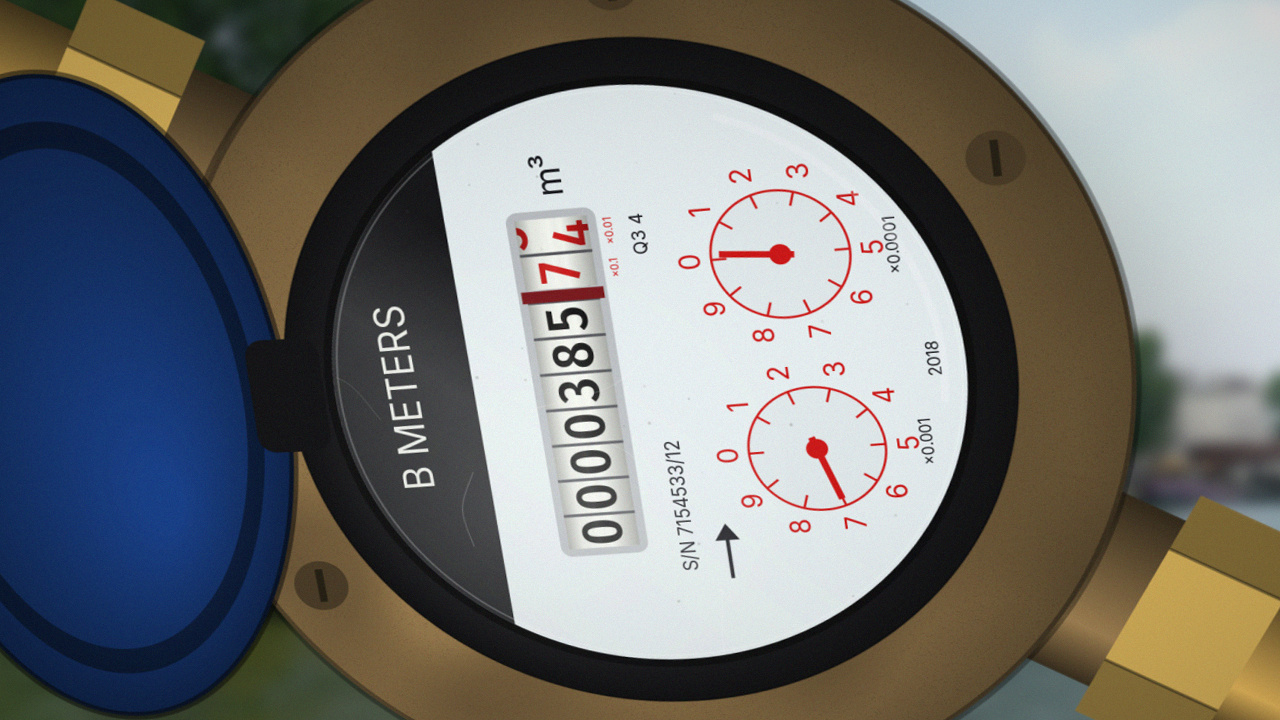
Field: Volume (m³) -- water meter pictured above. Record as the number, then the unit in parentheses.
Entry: 385.7370 (m³)
